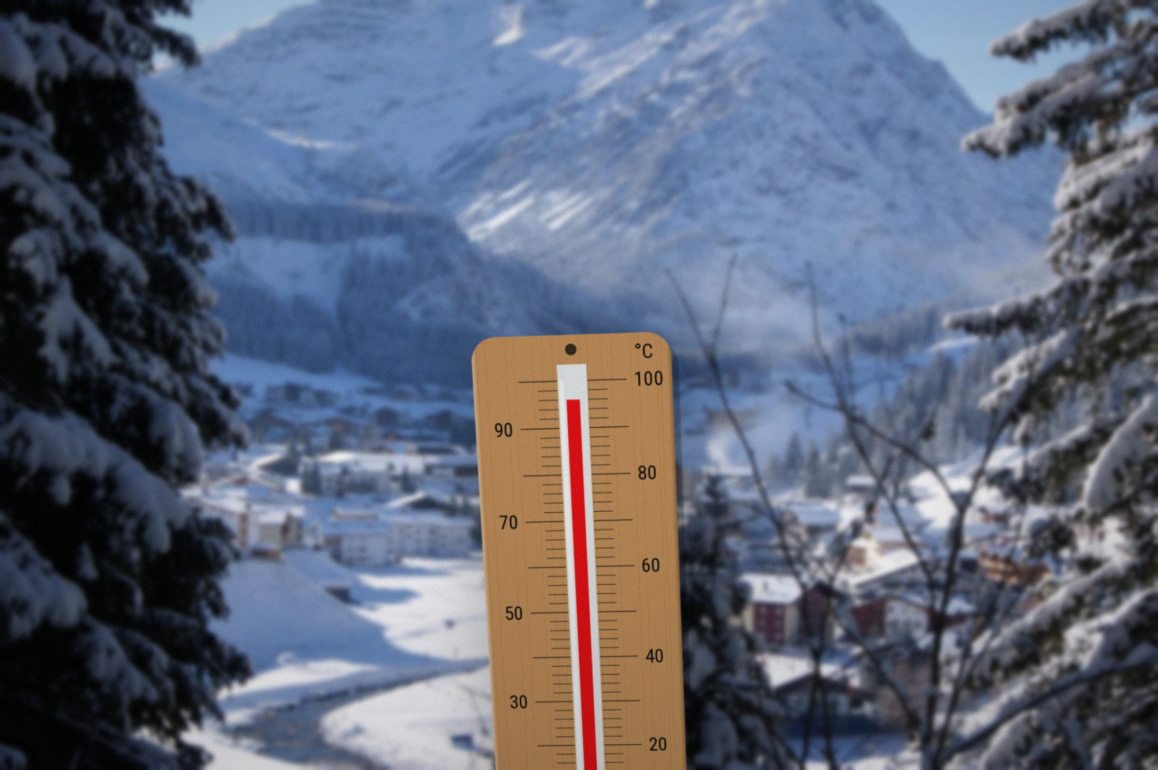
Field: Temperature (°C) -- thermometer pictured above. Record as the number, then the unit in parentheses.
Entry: 96 (°C)
